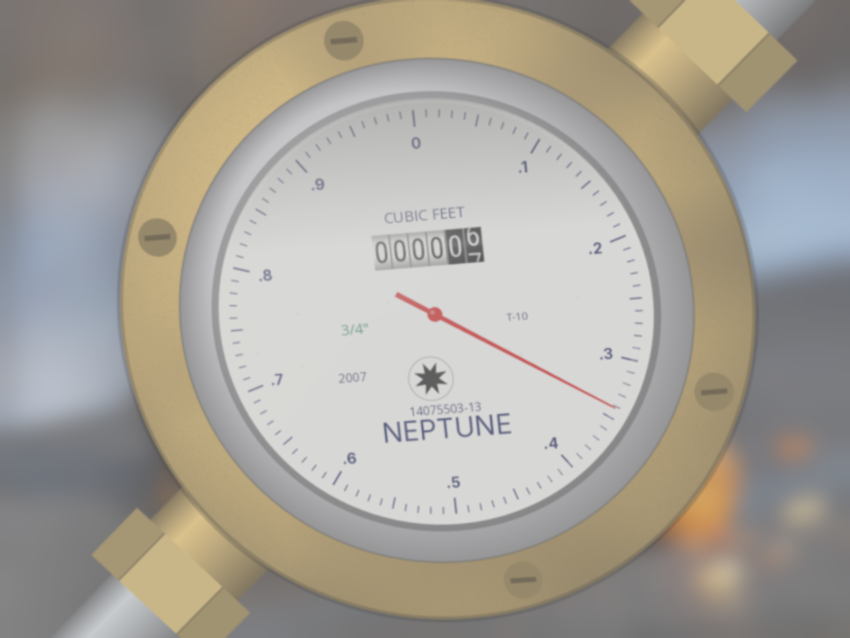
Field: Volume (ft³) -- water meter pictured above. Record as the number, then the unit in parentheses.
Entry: 6.34 (ft³)
